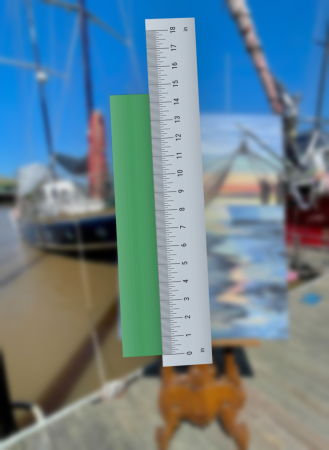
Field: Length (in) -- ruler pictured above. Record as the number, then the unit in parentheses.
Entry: 14.5 (in)
